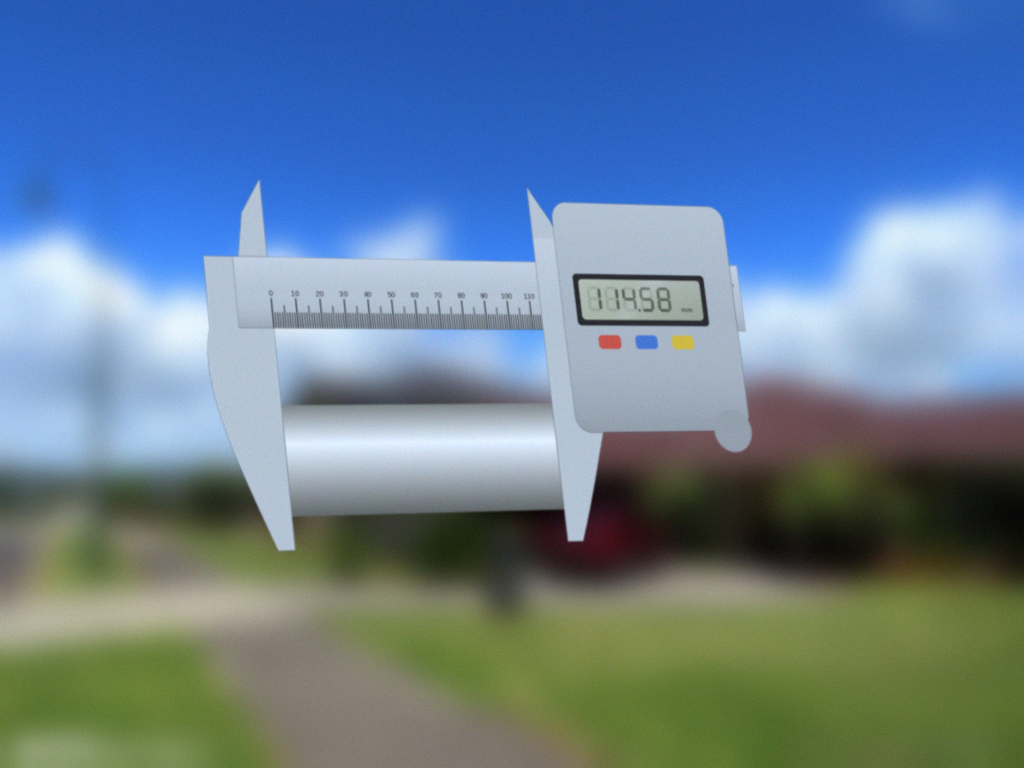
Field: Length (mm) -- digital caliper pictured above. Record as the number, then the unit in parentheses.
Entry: 114.58 (mm)
